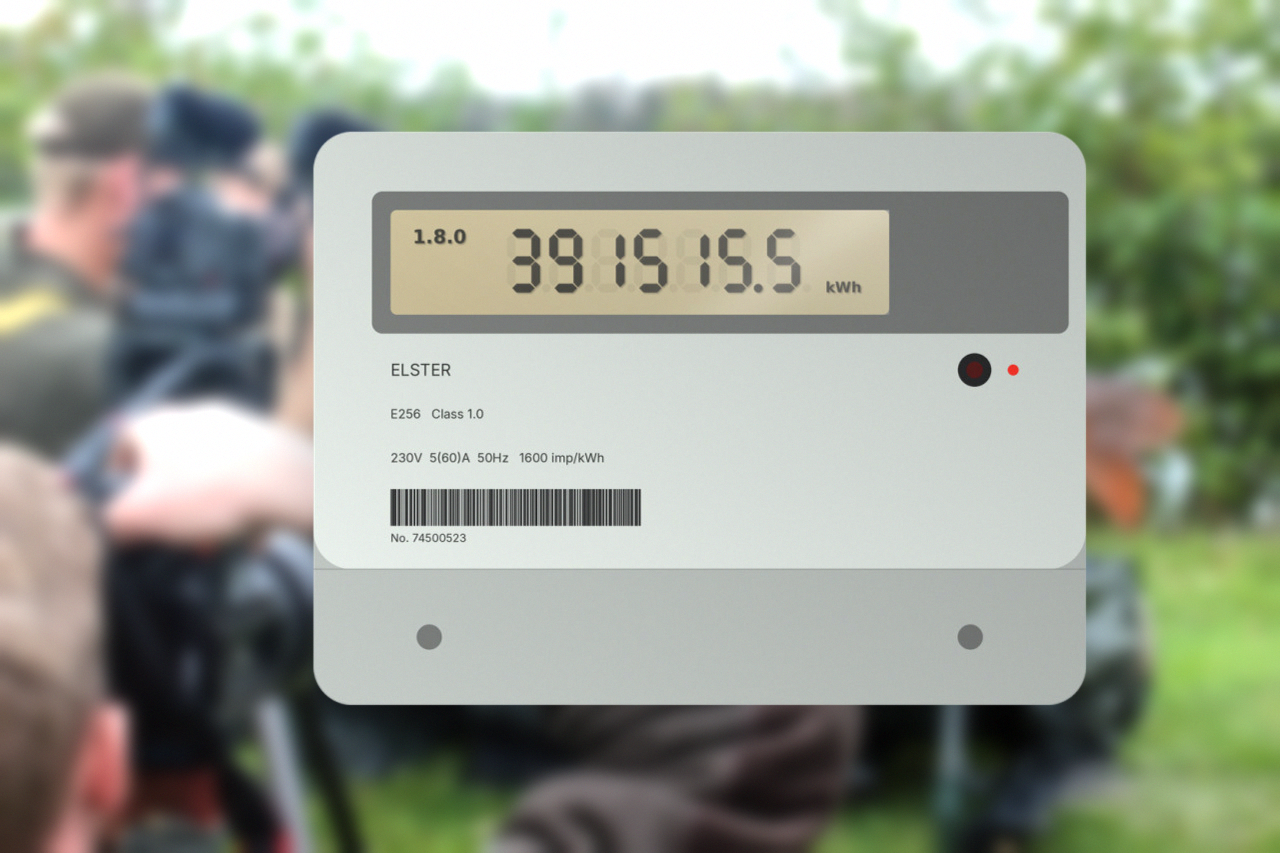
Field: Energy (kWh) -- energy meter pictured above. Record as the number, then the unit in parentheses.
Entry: 391515.5 (kWh)
